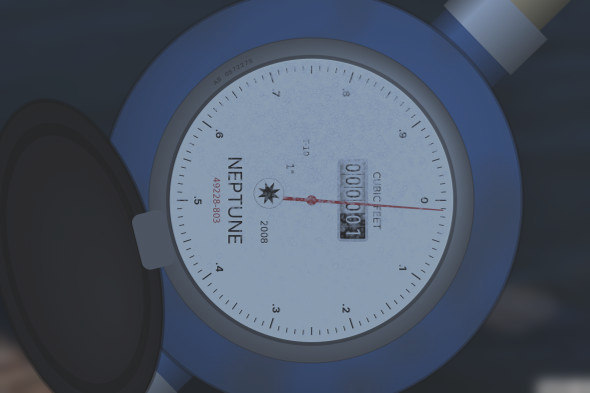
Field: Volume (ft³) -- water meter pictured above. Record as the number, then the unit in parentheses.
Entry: 1.01 (ft³)
